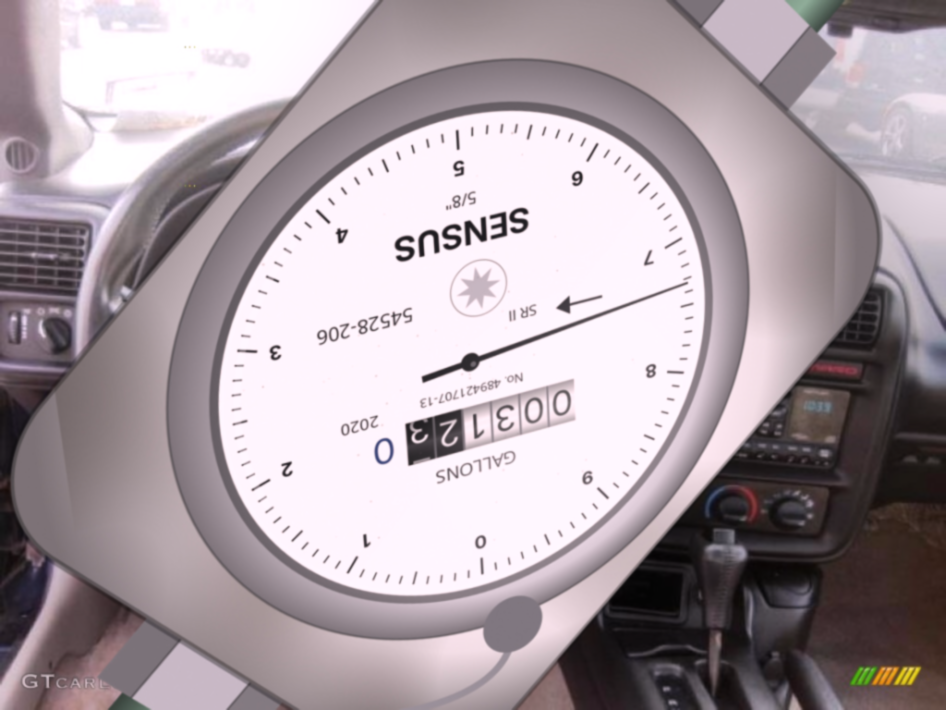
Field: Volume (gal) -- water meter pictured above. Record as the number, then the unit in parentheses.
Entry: 31227.3 (gal)
